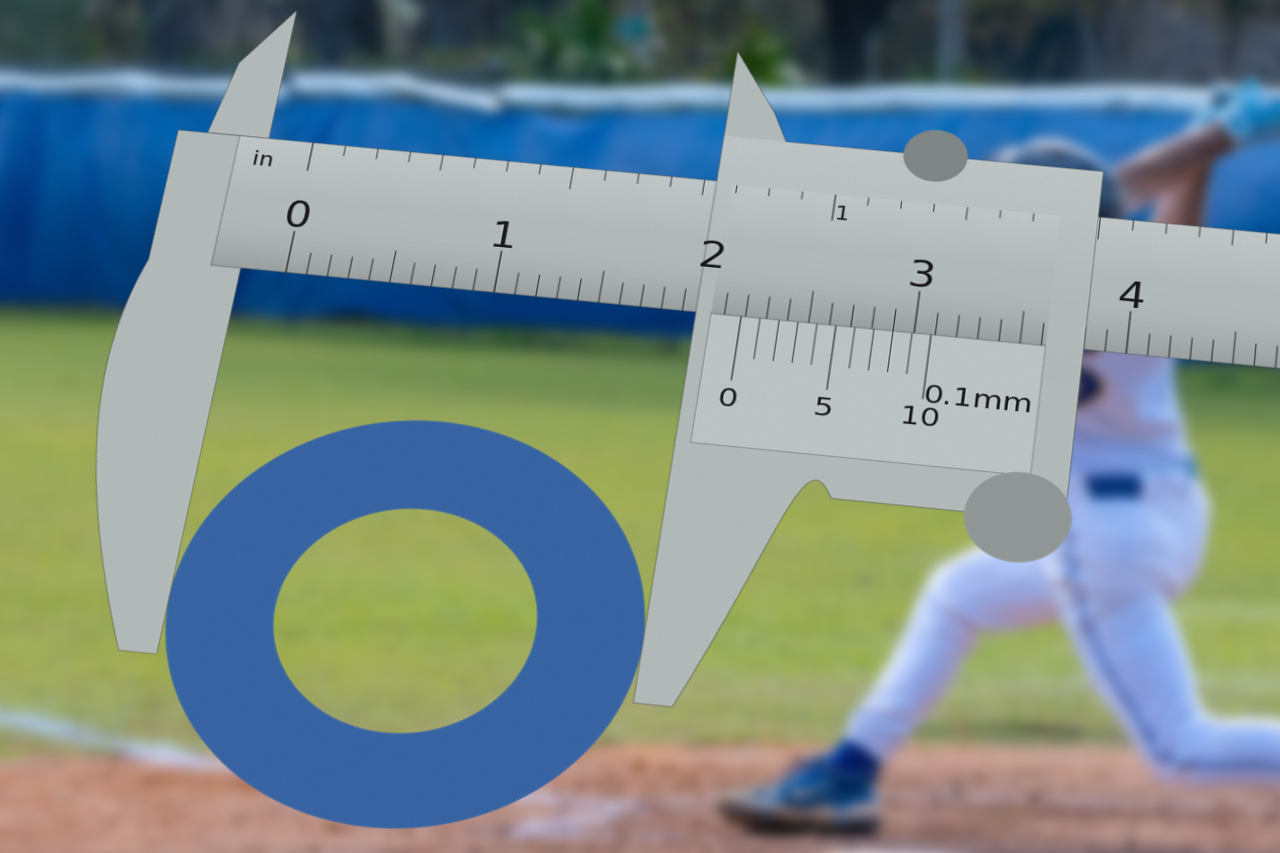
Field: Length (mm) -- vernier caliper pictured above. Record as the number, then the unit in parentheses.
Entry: 21.8 (mm)
